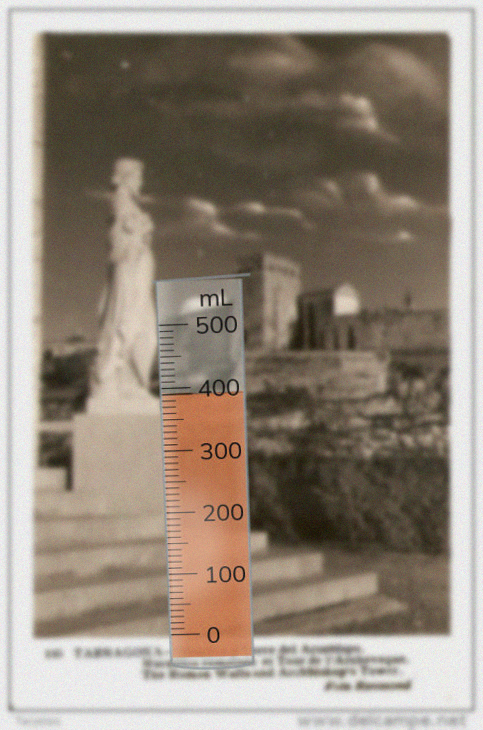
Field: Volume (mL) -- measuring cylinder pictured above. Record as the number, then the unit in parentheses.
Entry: 390 (mL)
